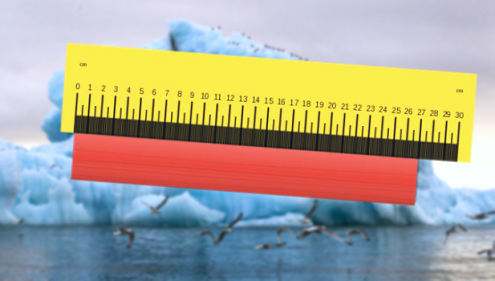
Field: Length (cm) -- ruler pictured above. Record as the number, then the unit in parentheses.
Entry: 27 (cm)
